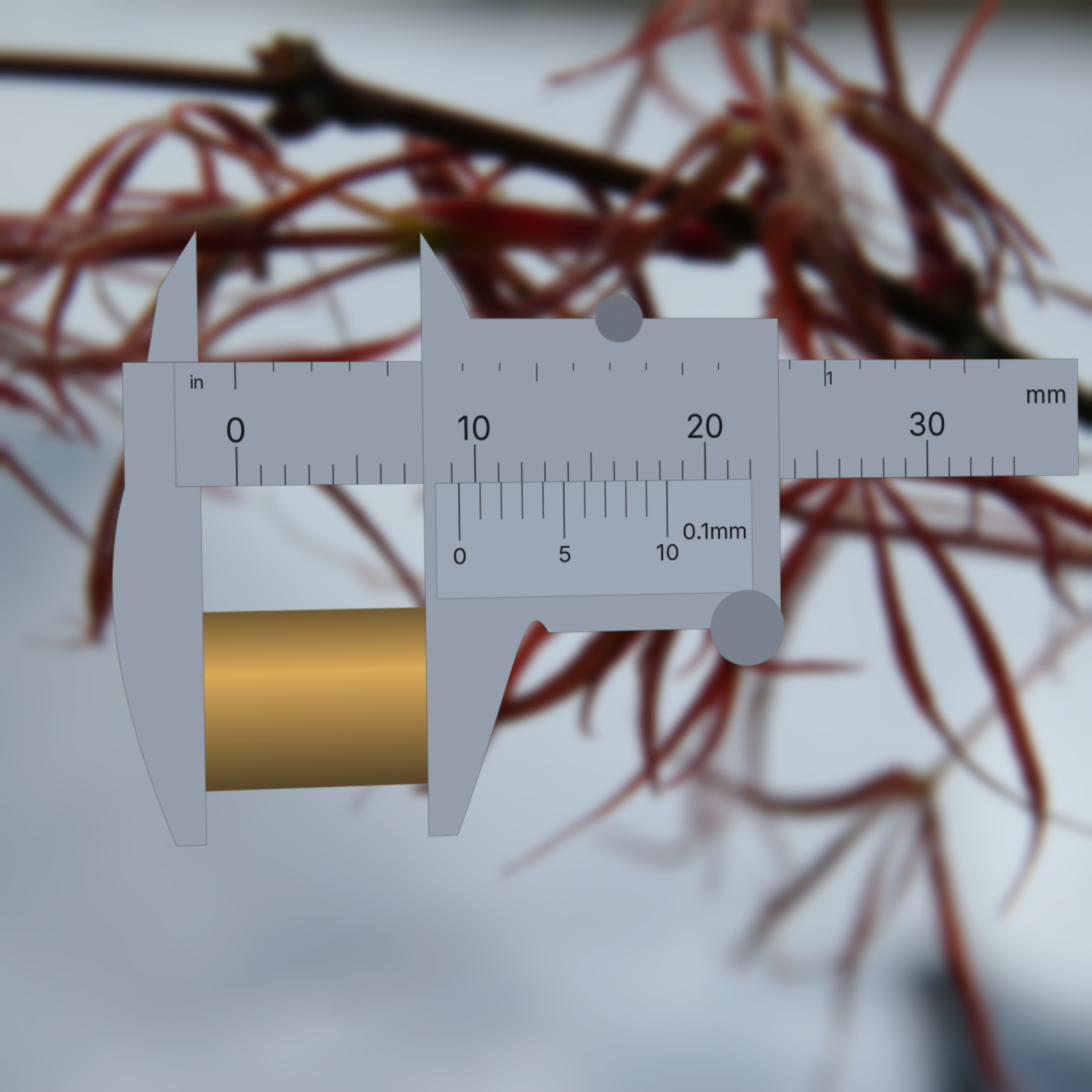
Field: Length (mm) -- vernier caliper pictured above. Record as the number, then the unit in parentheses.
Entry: 9.3 (mm)
